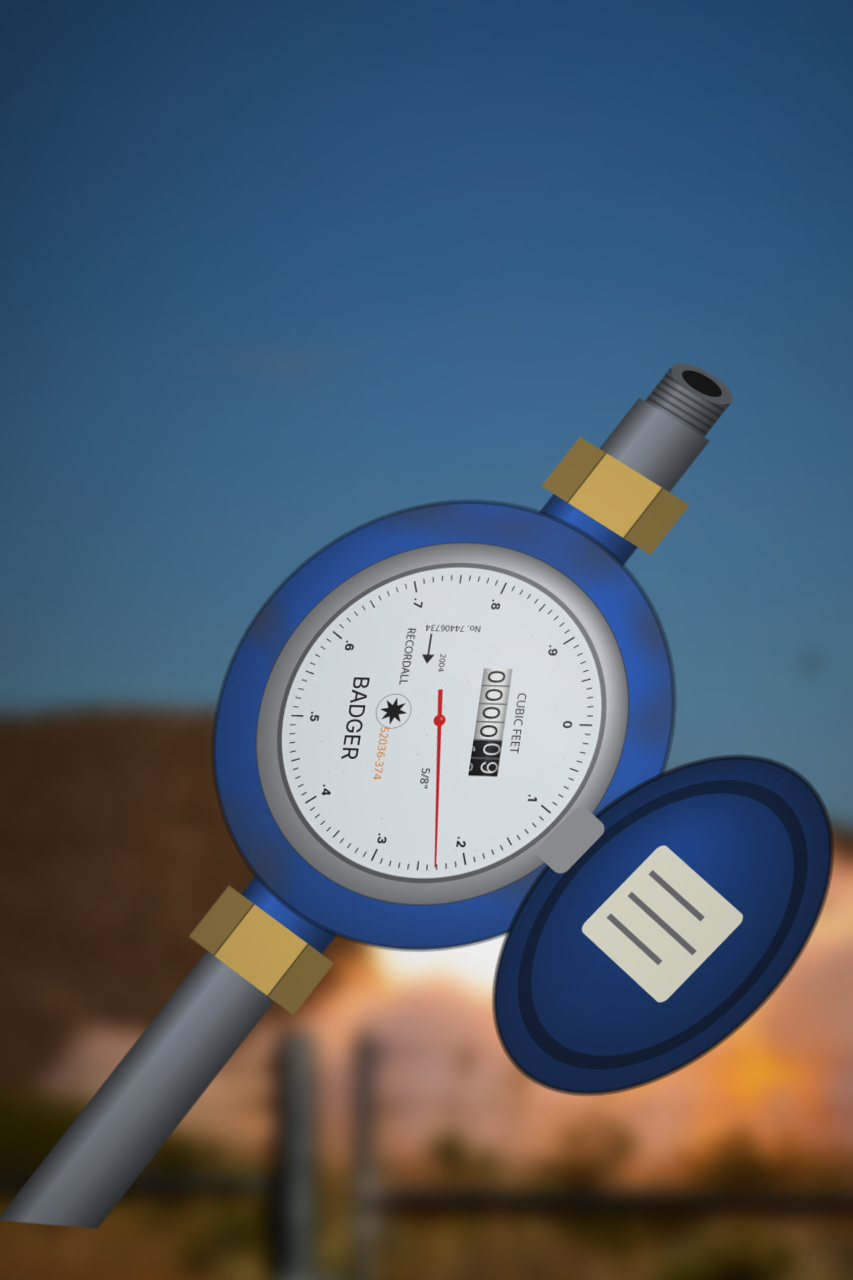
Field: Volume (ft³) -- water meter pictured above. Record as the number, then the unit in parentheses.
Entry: 9.23 (ft³)
